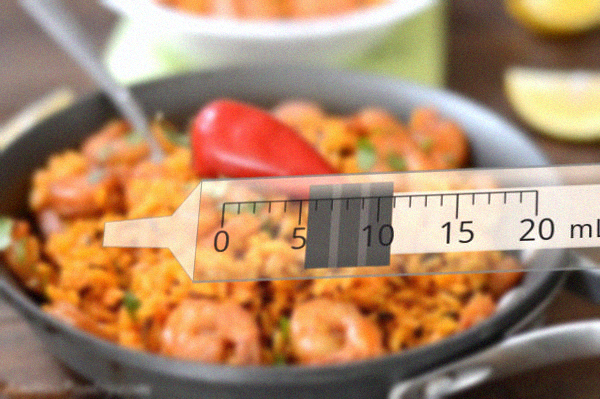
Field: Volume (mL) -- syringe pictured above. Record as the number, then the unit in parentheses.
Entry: 5.5 (mL)
